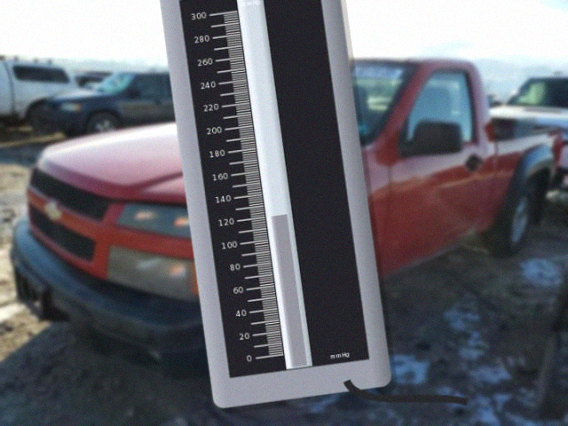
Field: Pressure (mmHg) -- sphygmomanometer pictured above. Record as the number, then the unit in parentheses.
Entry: 120 (mmHg)
